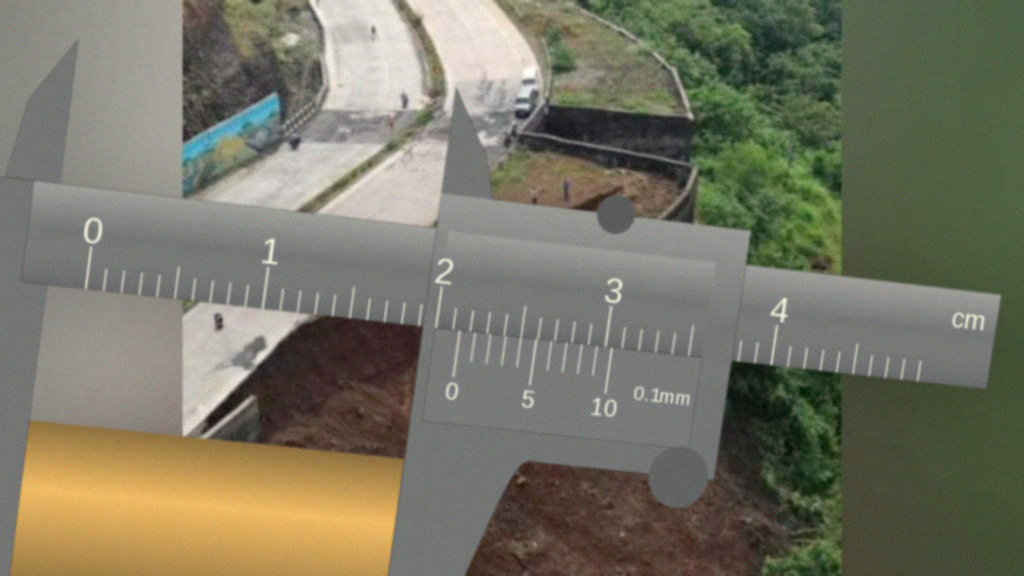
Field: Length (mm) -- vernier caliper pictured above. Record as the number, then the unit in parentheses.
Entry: 21.4 (mm)
